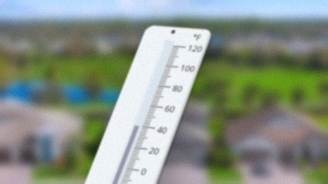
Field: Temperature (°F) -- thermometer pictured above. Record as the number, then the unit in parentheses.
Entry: 40 (°F)
